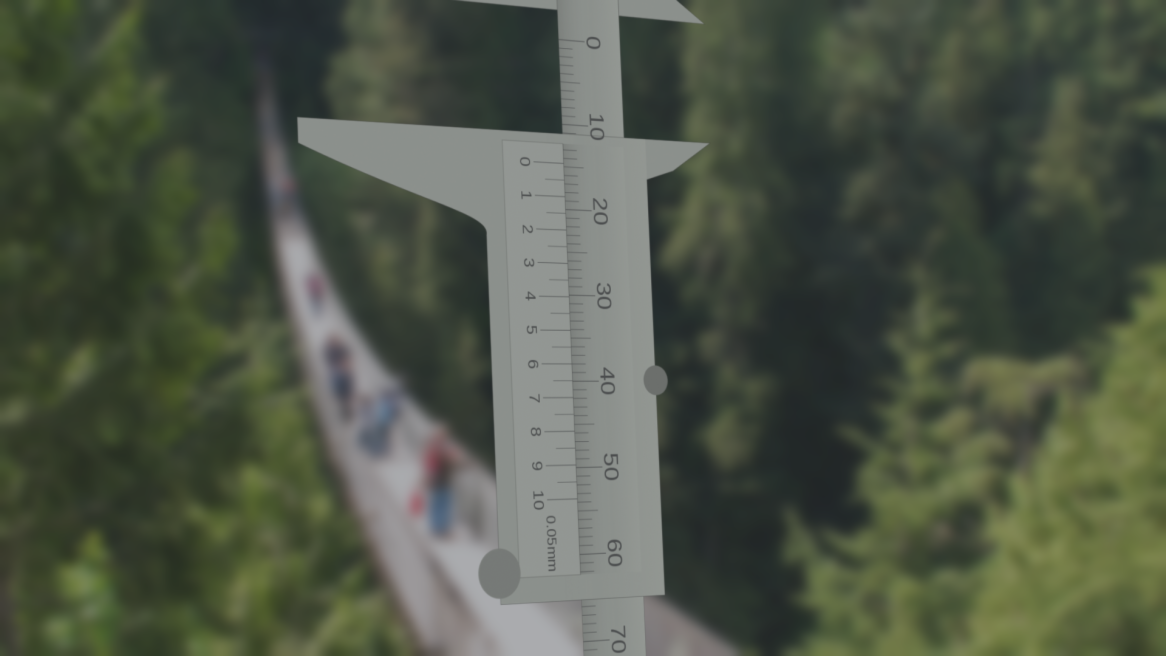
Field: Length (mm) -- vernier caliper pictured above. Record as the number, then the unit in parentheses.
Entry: 14.6 (mm)
